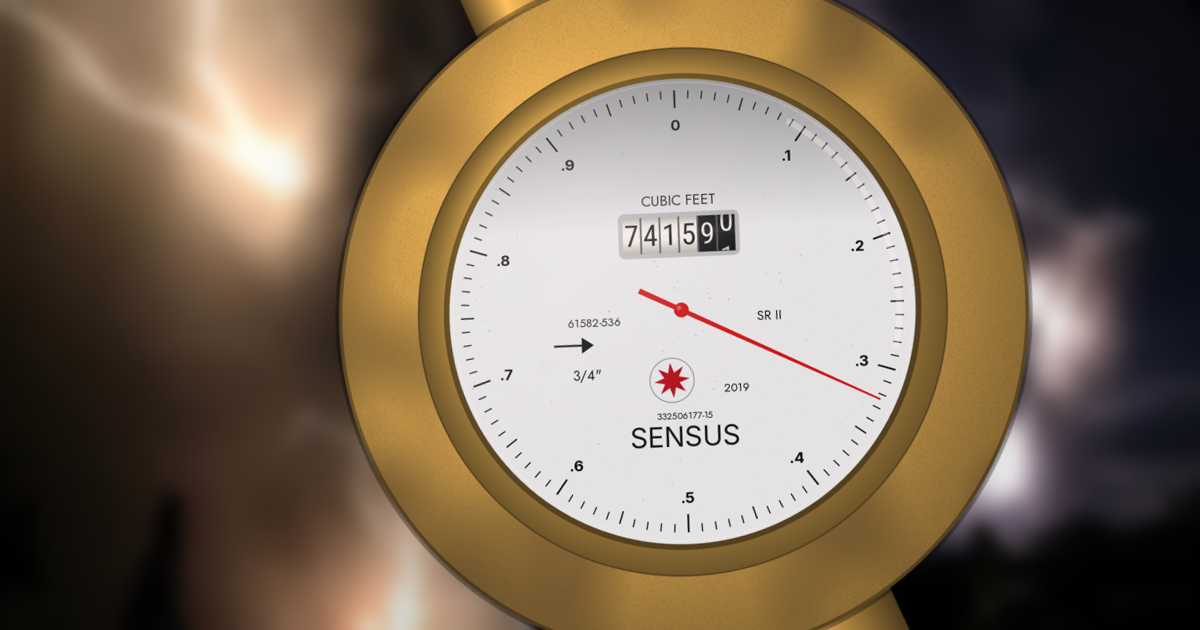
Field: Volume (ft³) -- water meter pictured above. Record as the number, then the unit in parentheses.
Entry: 741590.32 (ft³)
